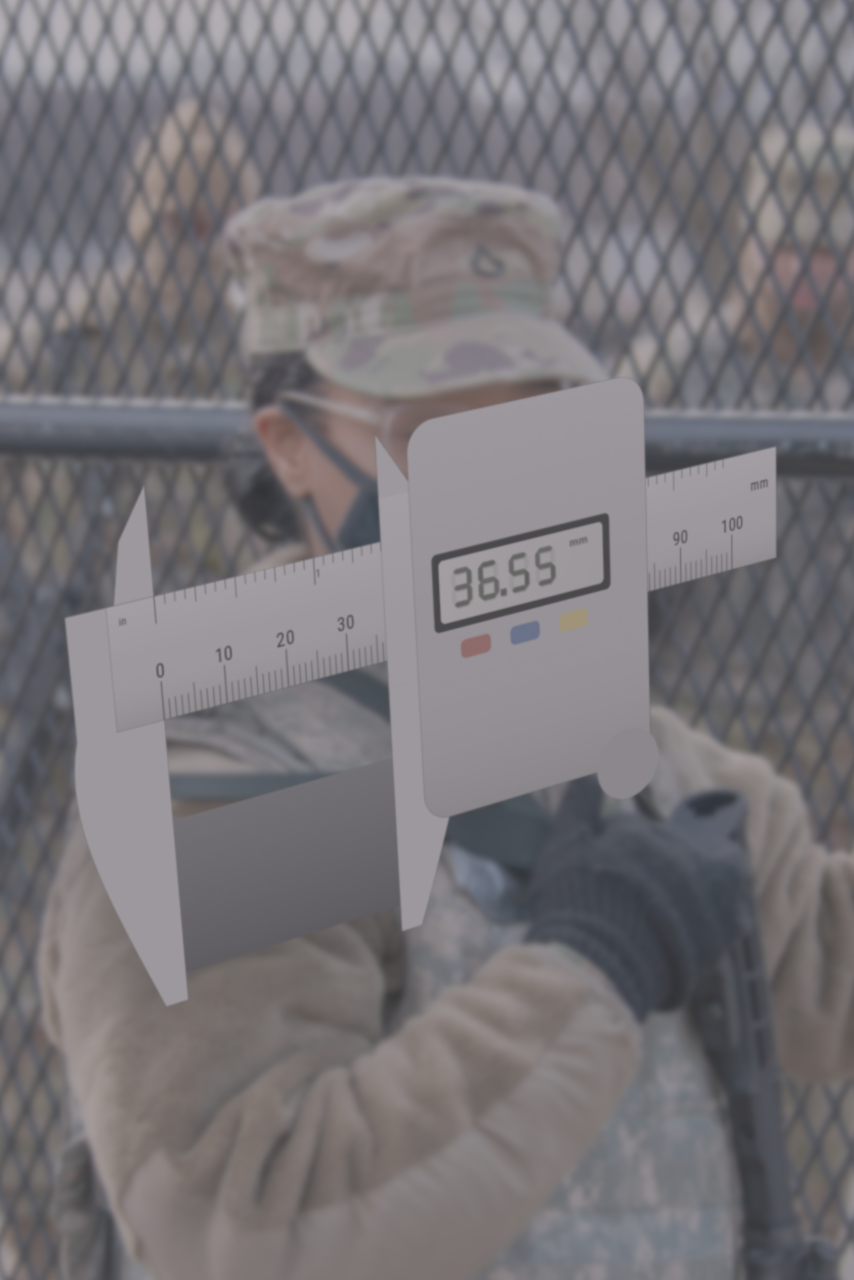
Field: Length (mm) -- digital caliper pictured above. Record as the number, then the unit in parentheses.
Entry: 36.55 (mm)
